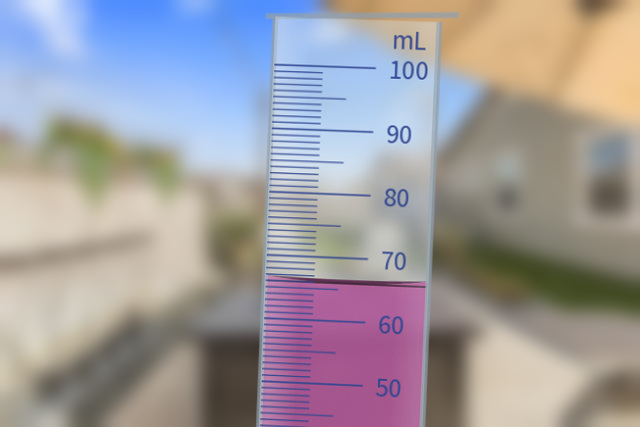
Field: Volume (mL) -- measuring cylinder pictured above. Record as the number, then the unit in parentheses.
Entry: 66 (mL)
